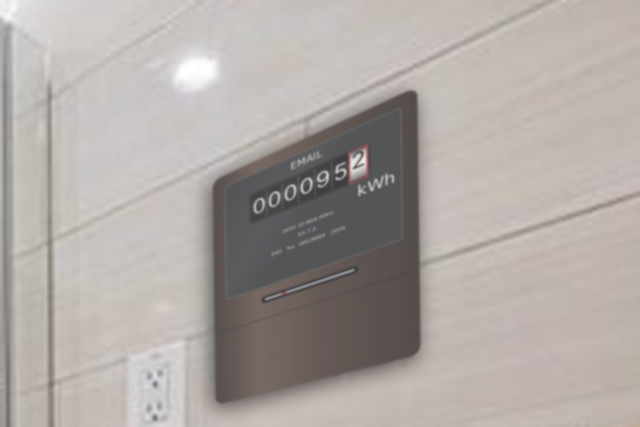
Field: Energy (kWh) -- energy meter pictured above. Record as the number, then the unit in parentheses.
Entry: 95.2 (kWh)
